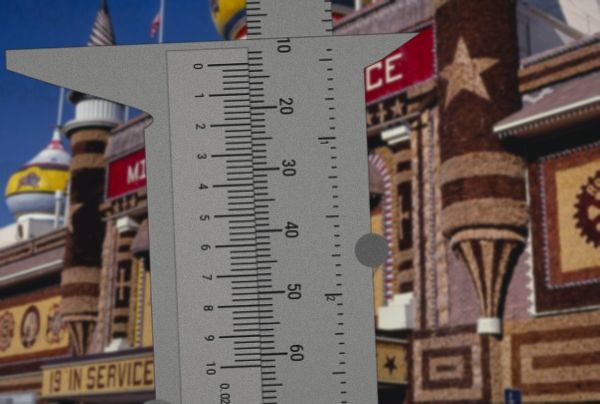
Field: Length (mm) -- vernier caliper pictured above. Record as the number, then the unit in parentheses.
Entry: 12.8 (mm)
